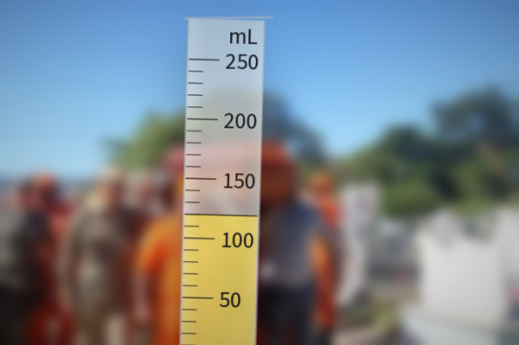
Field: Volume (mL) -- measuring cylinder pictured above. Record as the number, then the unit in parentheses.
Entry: 120 (mL)
